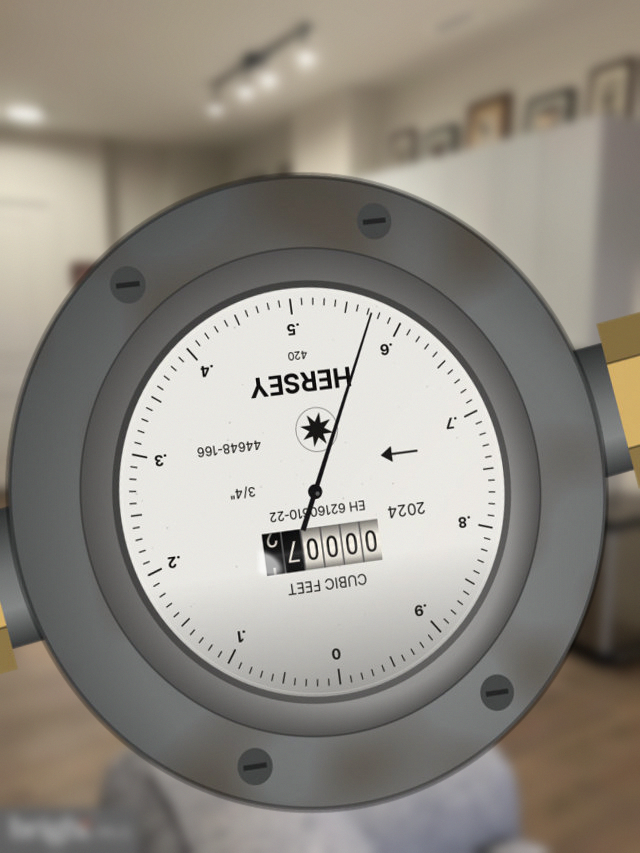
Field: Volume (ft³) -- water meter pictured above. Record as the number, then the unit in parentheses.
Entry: 71.57 (ft³)
